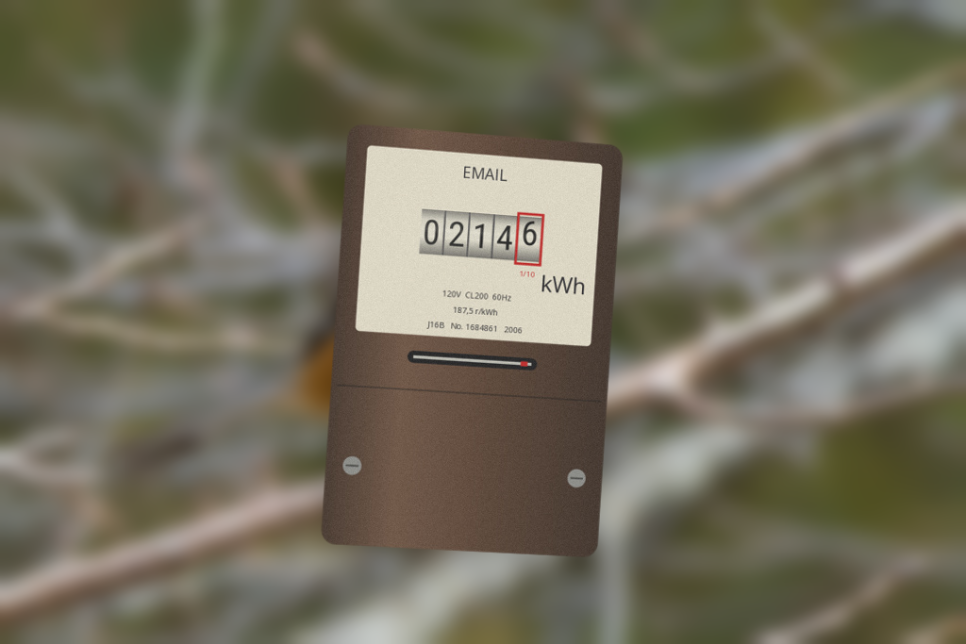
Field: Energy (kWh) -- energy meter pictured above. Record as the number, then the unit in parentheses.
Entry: 214.6 (kWh)
